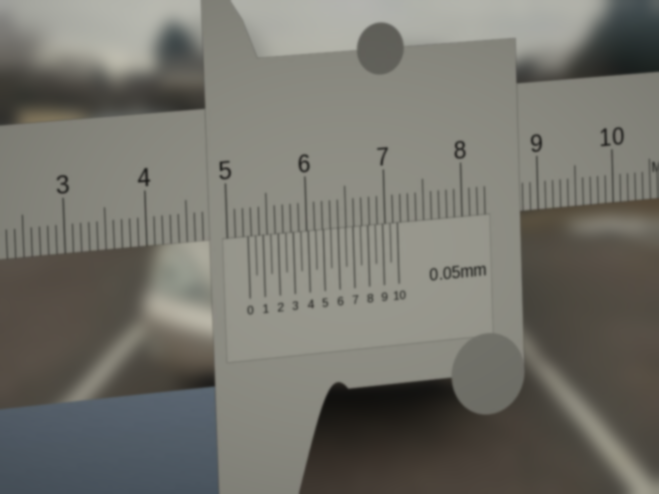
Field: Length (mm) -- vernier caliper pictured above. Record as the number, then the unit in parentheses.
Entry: 52.6 (mm)
